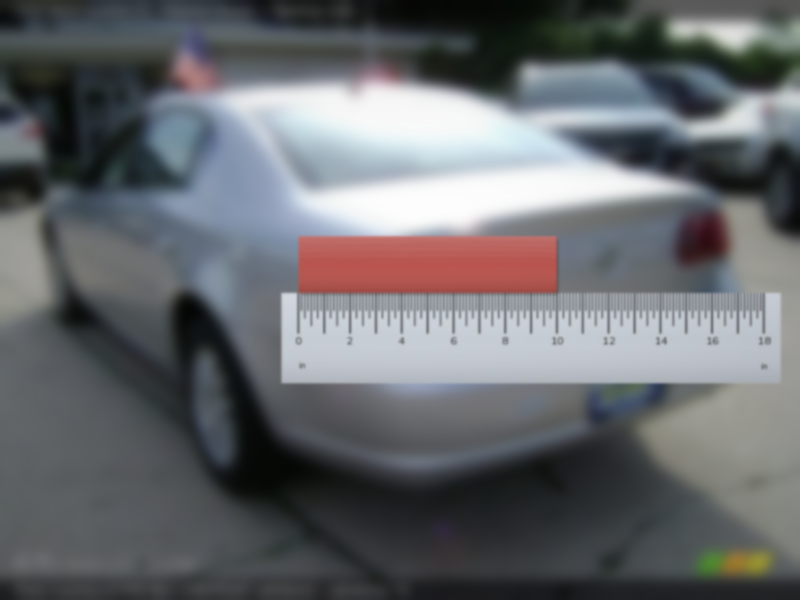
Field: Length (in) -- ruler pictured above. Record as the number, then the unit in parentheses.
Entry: 10 (in)
